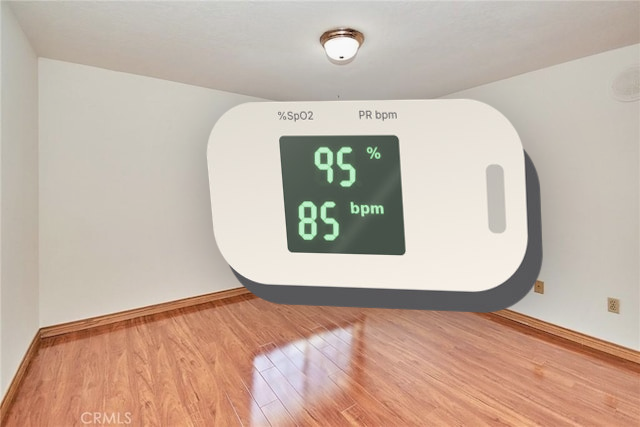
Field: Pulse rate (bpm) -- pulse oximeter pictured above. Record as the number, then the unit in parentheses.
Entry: 85 (bpm)
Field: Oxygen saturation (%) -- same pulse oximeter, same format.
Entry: 95 (%)
